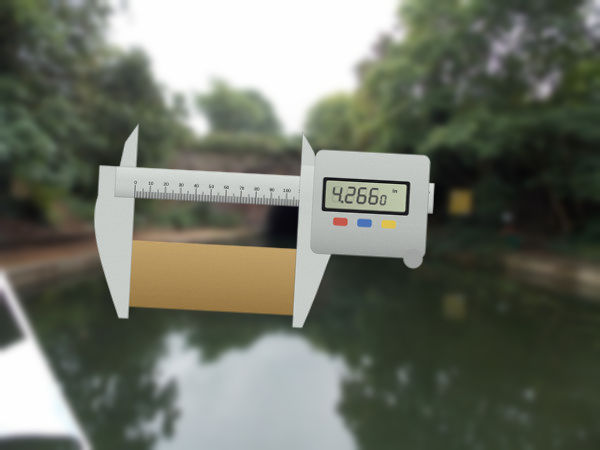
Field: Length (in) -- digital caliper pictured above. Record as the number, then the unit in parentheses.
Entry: 4.2660 (in)
